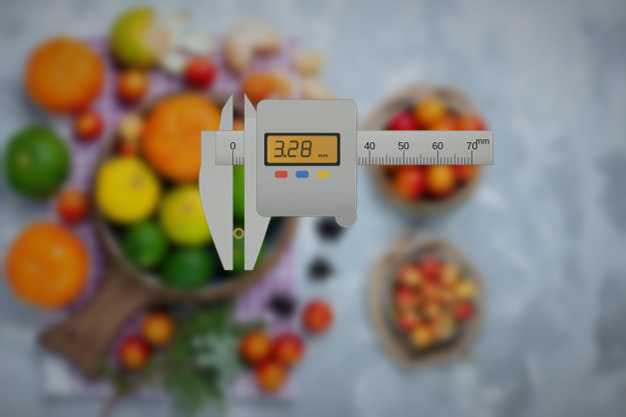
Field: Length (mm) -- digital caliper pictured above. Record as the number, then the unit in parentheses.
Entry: 3.28 (mm)
